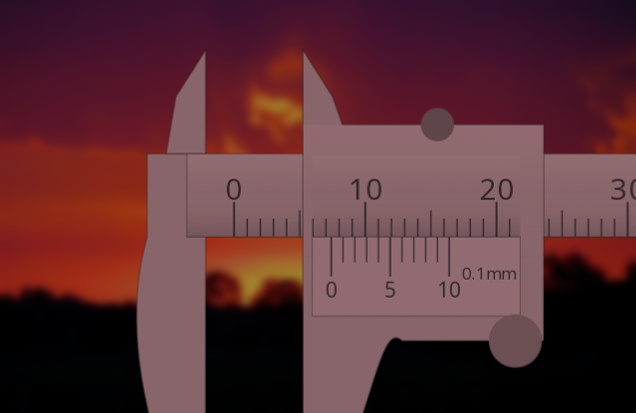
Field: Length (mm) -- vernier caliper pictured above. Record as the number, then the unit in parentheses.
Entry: 7.4 (mm)
